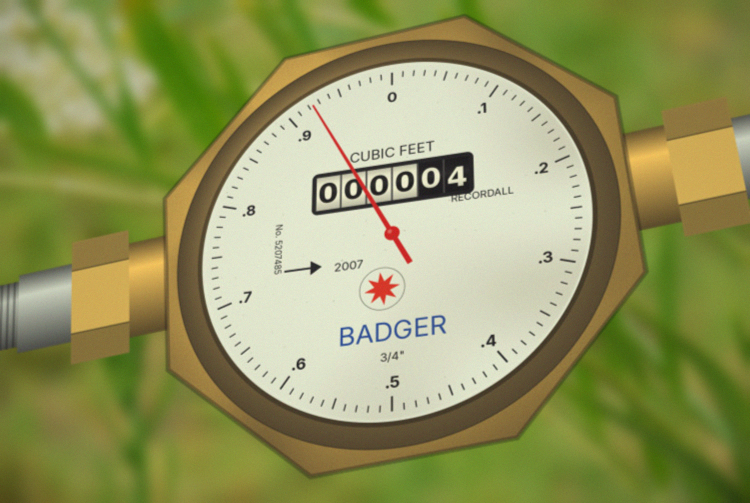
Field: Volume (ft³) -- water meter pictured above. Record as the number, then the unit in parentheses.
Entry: 3.92 (ft³)
